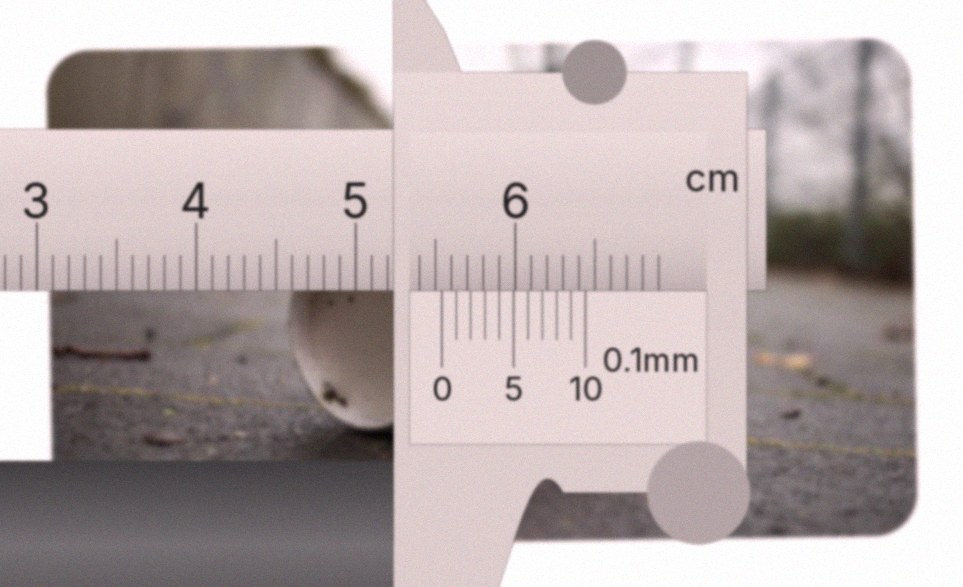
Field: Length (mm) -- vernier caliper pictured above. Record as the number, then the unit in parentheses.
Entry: 55.4 (mm)
